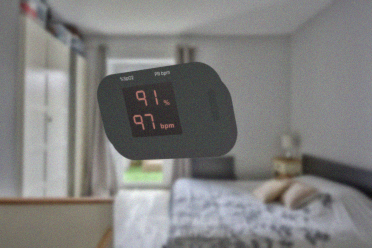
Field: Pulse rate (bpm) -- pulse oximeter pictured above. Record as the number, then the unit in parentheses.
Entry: 97 (bpm)
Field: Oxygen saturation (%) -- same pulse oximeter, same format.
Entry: 91 (%)
